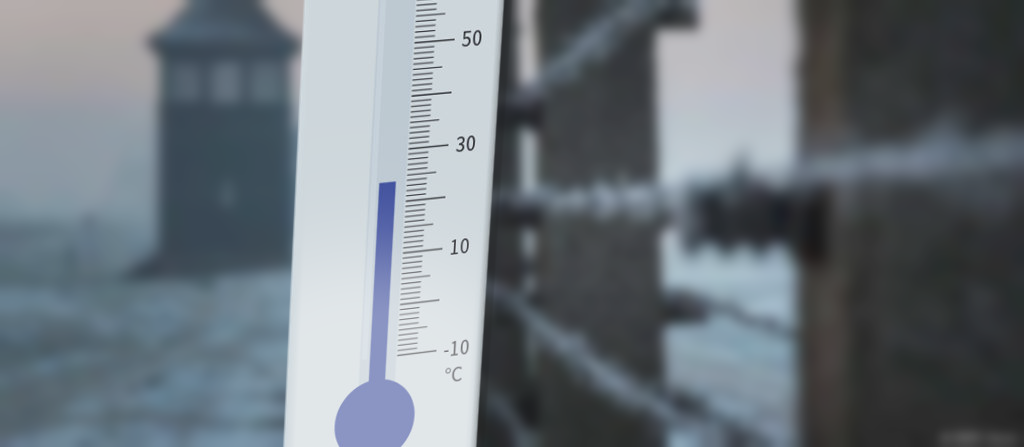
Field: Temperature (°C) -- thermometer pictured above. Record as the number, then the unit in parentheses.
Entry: 24 (°C)
